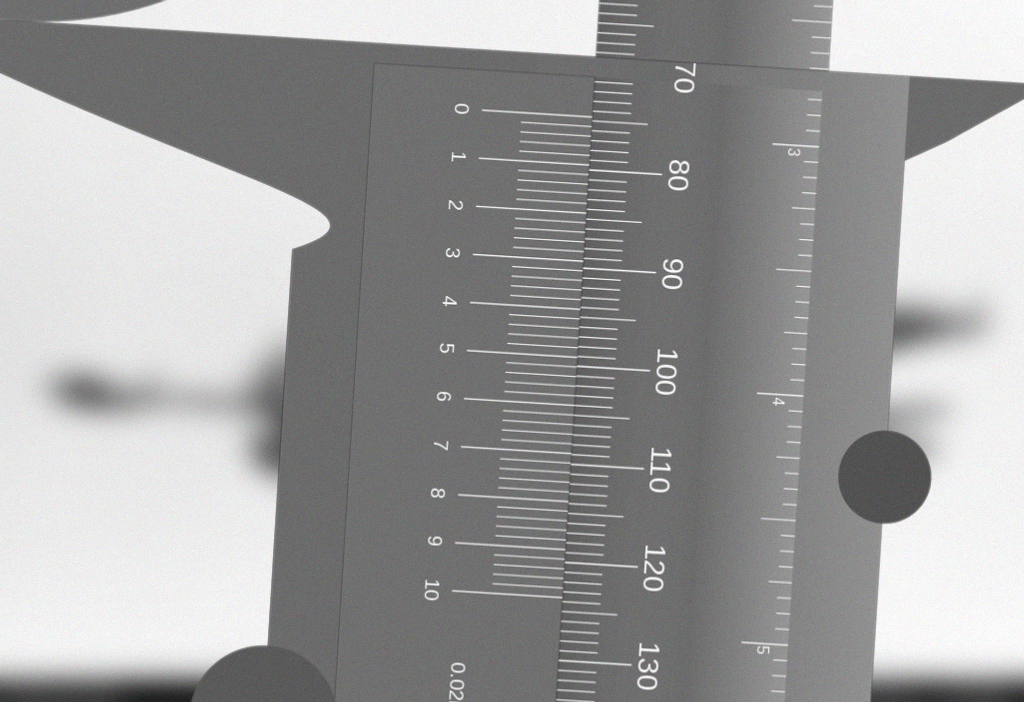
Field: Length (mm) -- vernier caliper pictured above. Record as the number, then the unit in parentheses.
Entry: 74.6 (mm)
